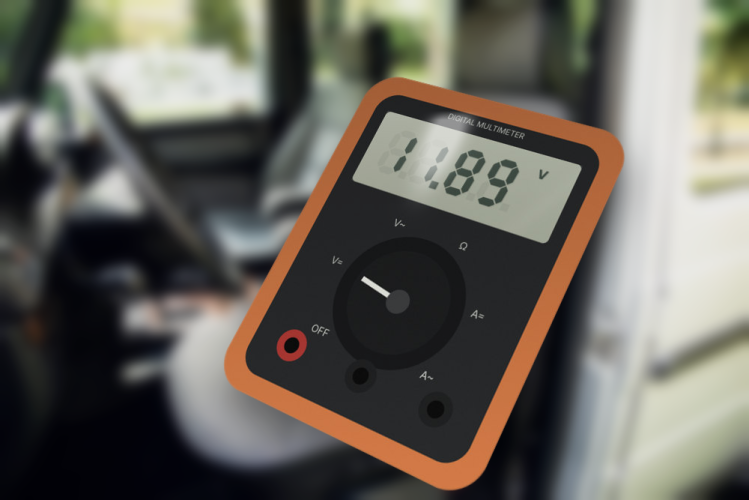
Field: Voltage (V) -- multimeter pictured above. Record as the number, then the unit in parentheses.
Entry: 11.89 (V)
